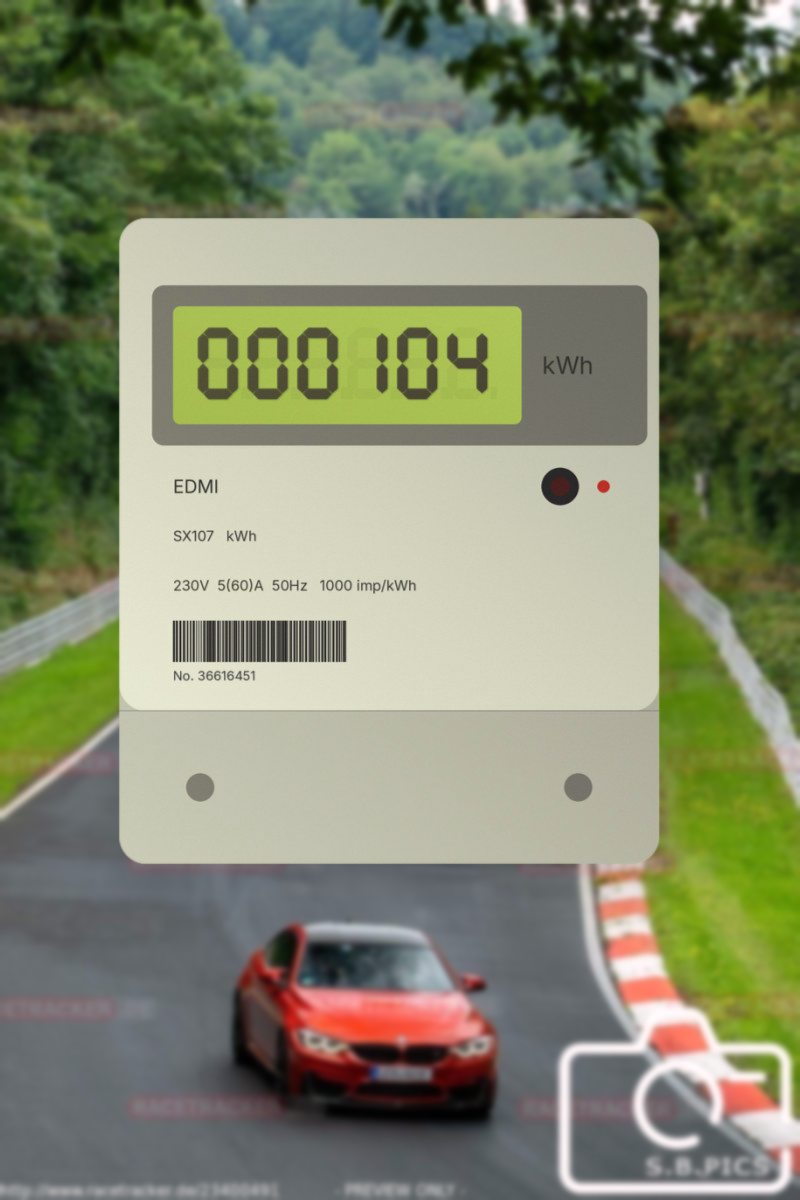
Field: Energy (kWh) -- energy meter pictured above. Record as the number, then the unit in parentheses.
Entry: 104 (kWh)
